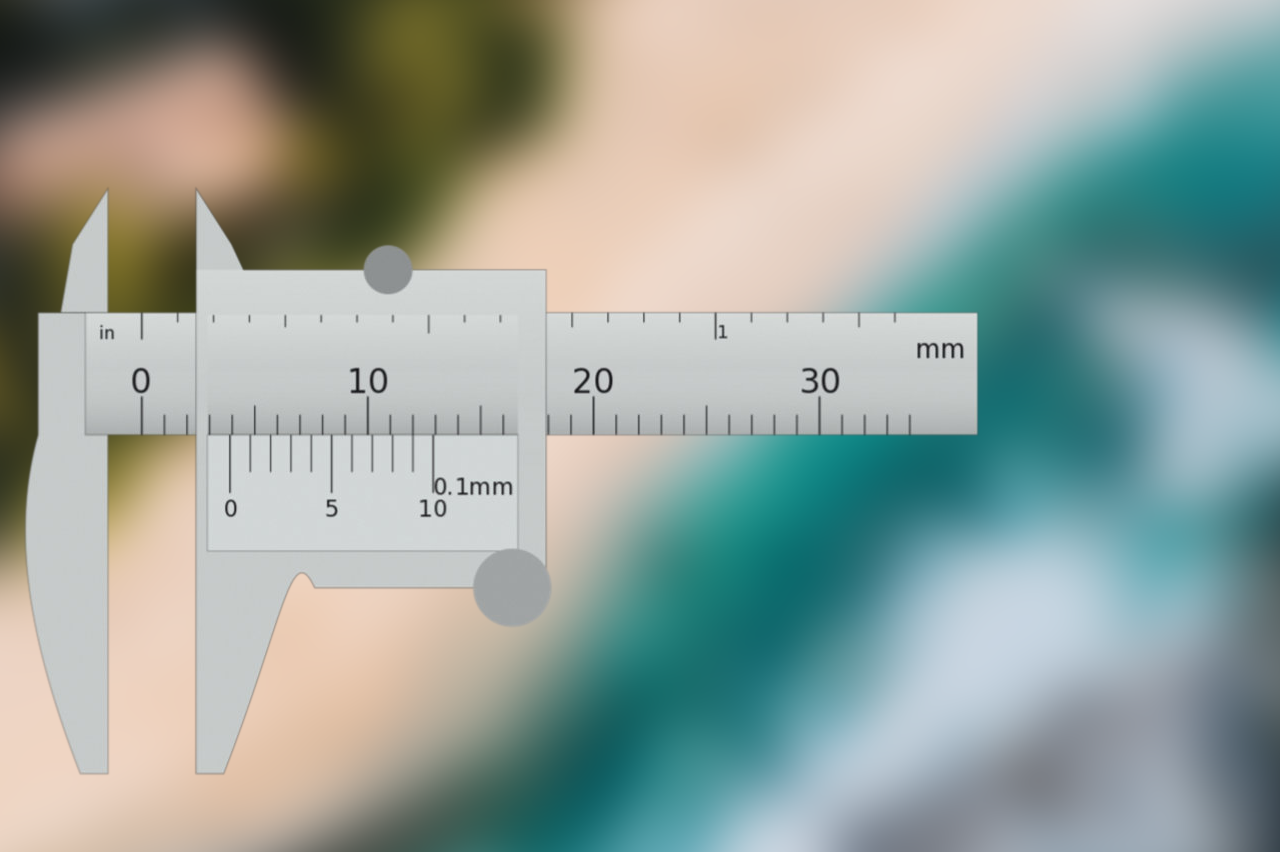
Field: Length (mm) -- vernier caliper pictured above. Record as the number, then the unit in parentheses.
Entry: 3.9 (mm)
